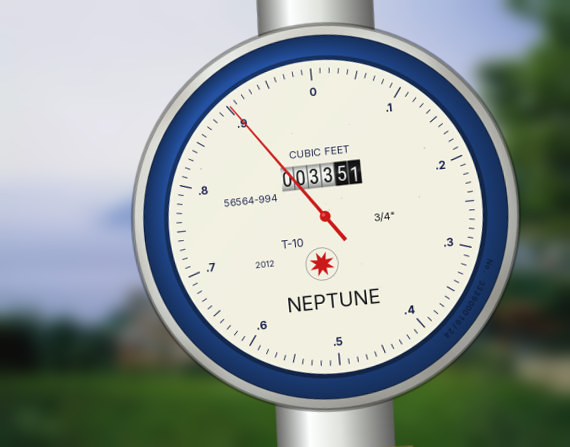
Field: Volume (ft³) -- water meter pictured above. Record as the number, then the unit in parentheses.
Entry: 3350.90 (ft³)
